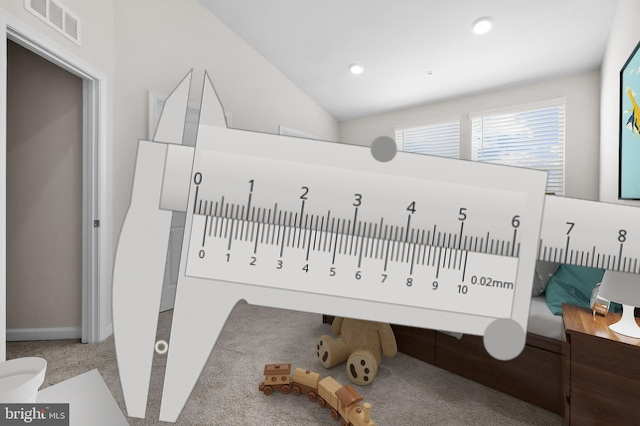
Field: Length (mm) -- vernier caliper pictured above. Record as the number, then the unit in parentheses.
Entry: 2.5 (mm)
